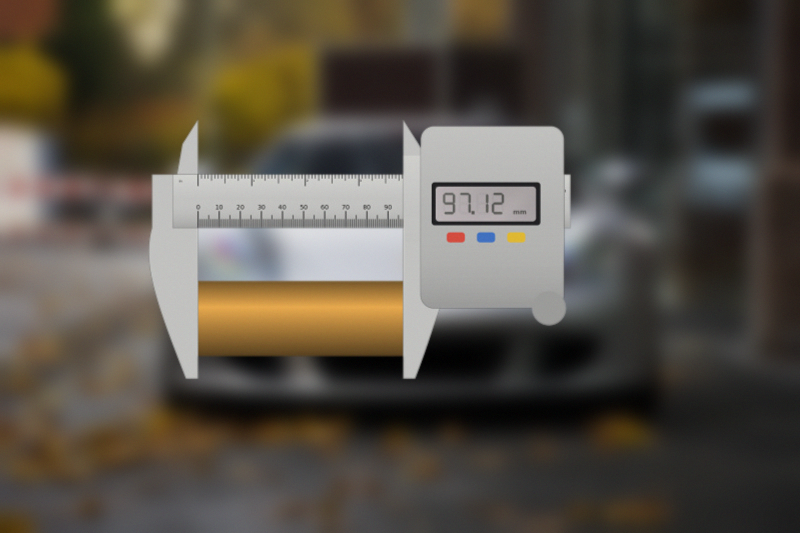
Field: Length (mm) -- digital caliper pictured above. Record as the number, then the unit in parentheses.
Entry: 97.12 (mm)
